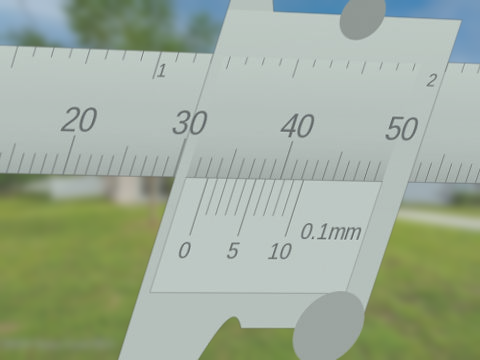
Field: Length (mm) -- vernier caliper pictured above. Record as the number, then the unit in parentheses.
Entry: 33.2 (mm)
